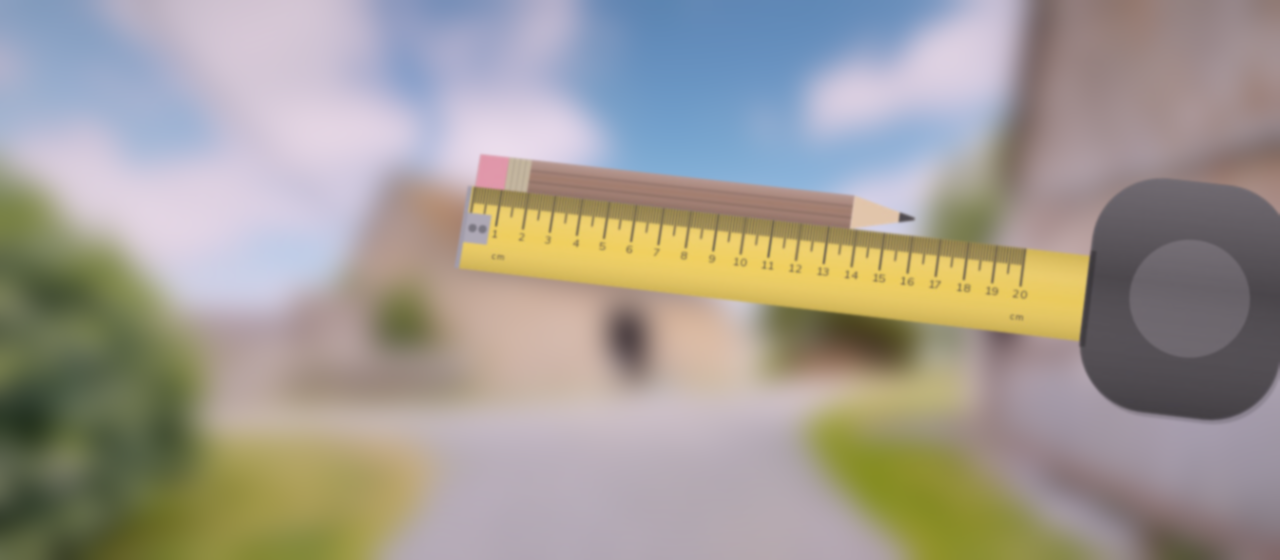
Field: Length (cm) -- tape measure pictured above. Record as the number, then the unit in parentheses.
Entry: 16 (cm)
